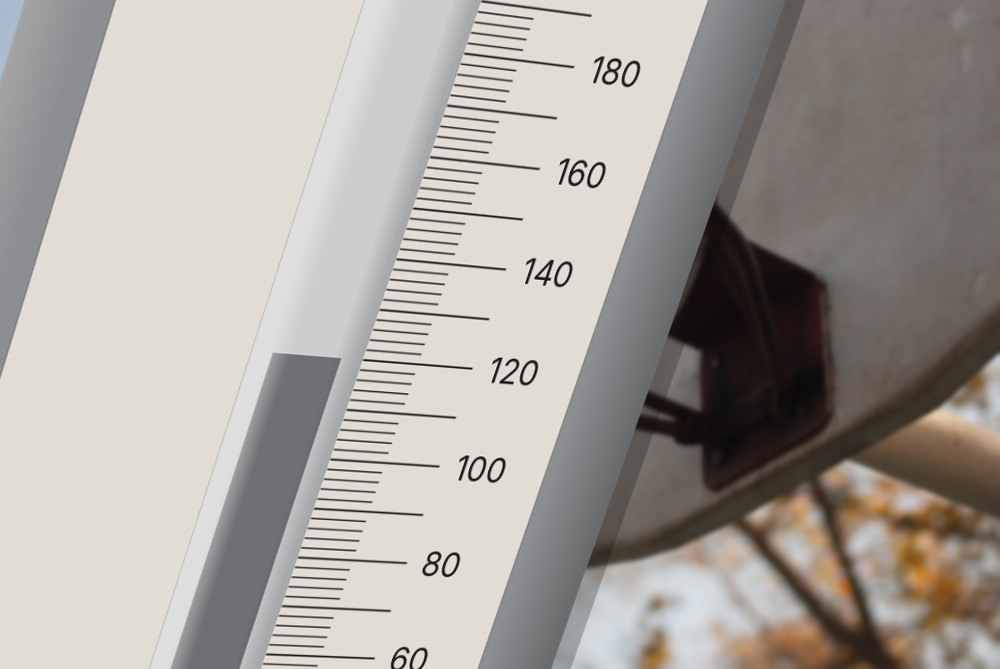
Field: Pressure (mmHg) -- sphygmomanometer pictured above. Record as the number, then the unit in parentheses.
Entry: 120 (mmHg)
